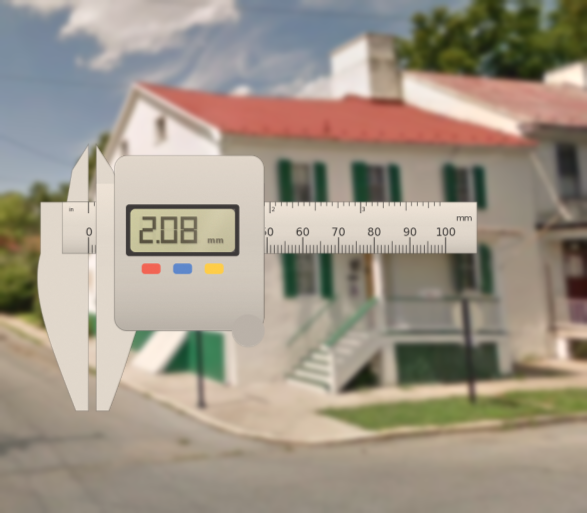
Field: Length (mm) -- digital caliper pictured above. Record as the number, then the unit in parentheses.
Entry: 2.08 (mm)
